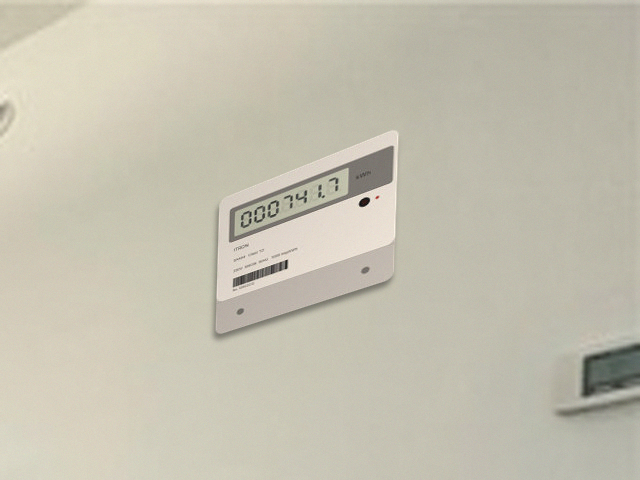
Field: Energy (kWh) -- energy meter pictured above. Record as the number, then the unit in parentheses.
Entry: 741.7 (kWh)
